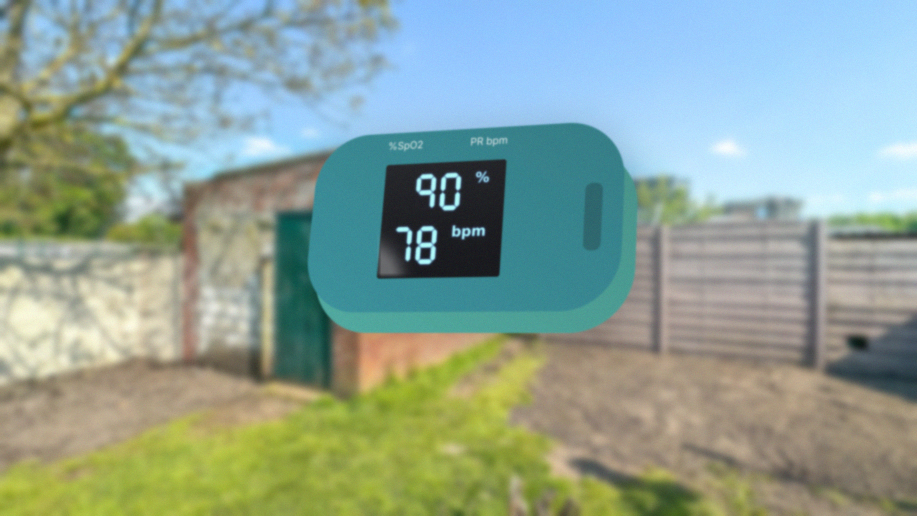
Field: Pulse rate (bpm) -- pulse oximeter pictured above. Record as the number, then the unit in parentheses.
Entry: 78 (bpm)
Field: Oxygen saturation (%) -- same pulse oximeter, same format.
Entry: 90 (%)
